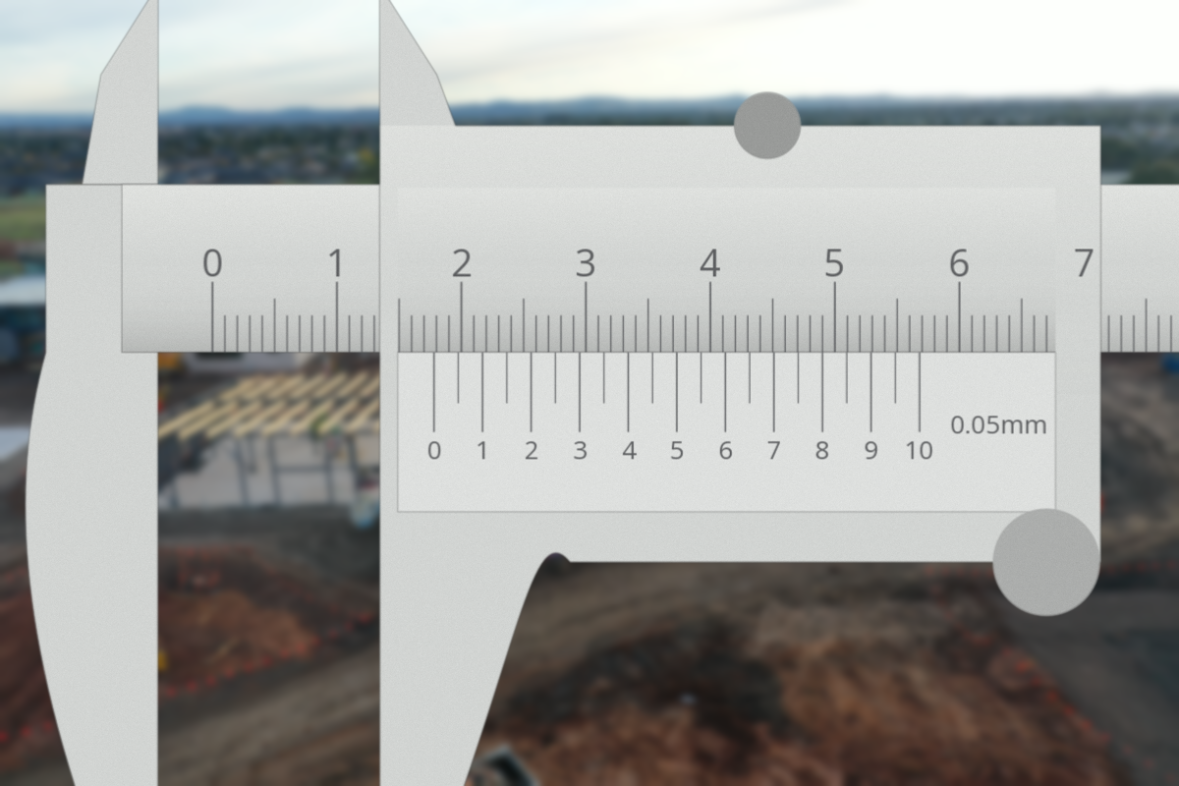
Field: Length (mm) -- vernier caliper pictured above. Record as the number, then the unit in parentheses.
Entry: 17.8 (mm)
